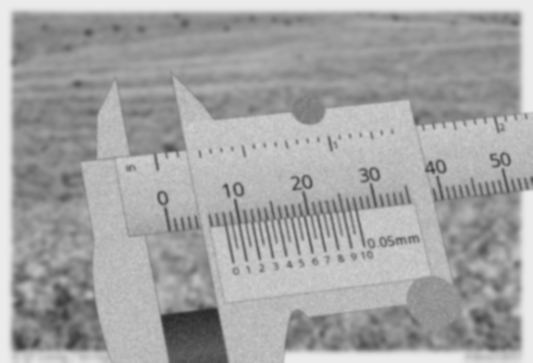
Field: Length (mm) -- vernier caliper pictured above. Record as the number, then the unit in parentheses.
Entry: 8.0 (mm)
